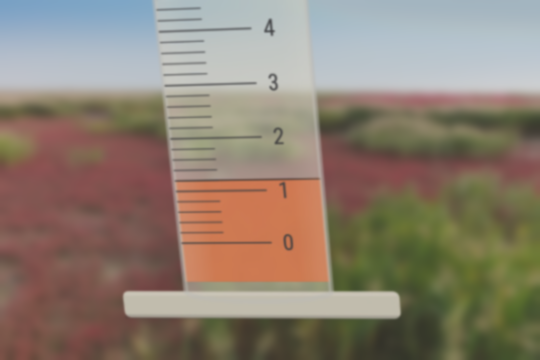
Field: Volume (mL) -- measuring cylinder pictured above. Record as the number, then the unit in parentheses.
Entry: 1.2 (mL)
